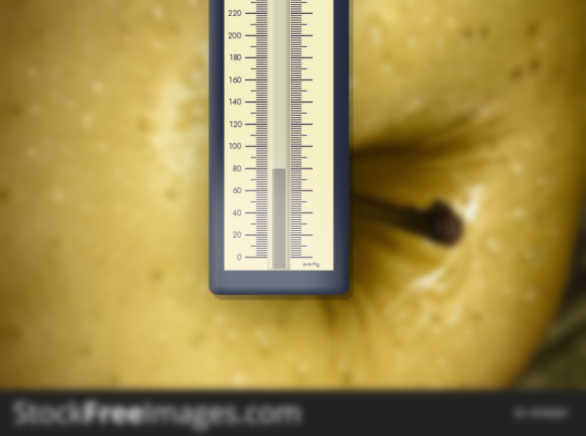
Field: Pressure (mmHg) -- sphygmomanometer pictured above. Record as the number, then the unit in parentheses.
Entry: 80 (mmHg)
